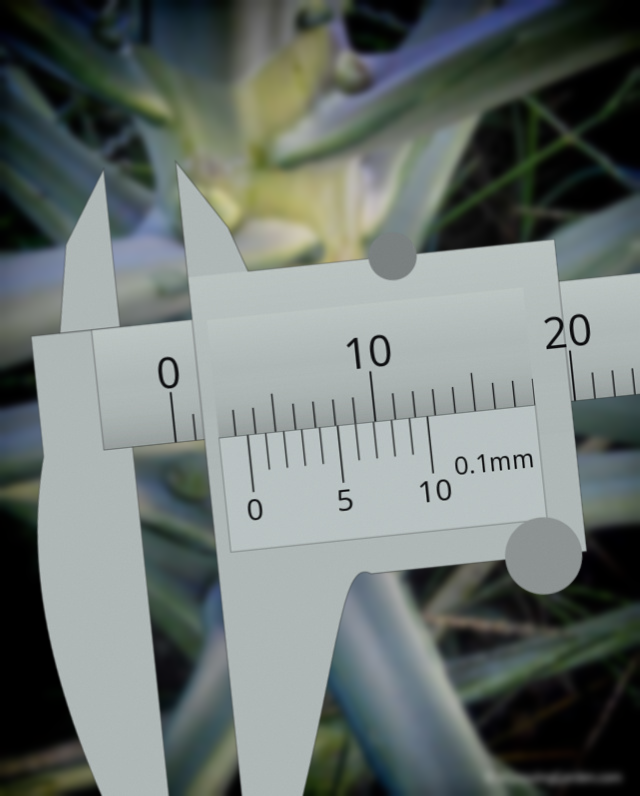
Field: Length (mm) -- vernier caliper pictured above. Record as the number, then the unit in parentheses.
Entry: 3.6 (mm)
